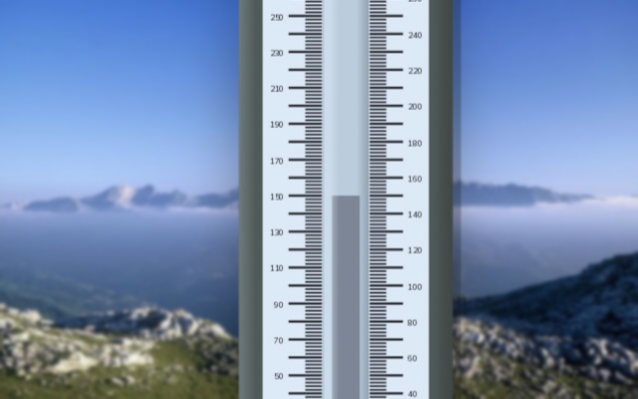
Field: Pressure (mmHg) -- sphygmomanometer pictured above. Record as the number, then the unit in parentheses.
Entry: 150 (mmHg)
